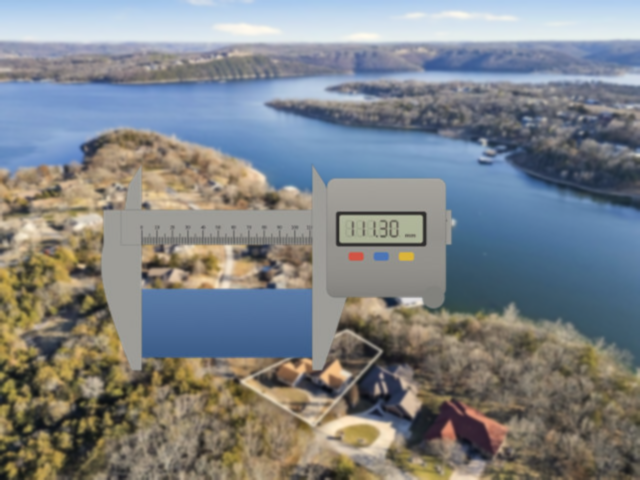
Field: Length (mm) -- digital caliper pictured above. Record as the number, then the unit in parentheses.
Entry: 111.30 (mm)
